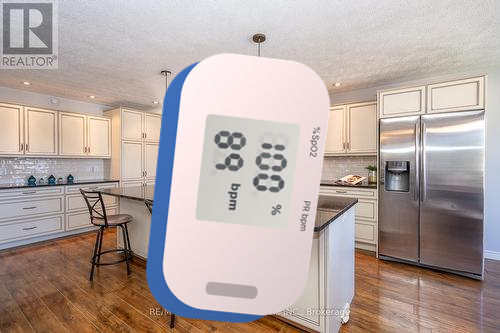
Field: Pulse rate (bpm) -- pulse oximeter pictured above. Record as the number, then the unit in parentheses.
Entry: 89 (bpm)
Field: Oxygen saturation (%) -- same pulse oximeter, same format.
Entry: 100 (%)
